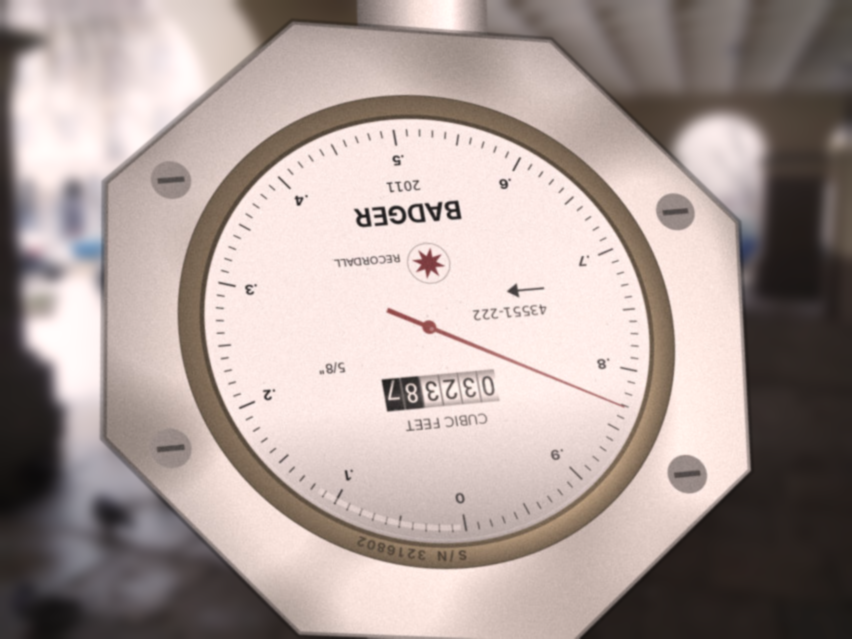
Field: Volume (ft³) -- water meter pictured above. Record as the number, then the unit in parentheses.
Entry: 32386.83 (ft³)
